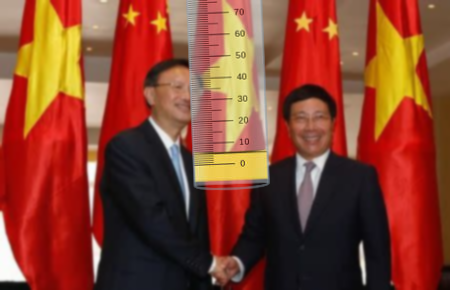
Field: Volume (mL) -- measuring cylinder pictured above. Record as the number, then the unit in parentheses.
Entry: 5 (mL)
